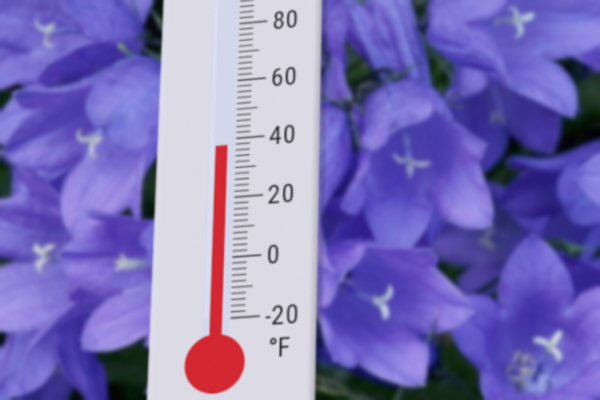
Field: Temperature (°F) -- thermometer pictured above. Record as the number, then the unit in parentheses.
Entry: 38 (°F)
